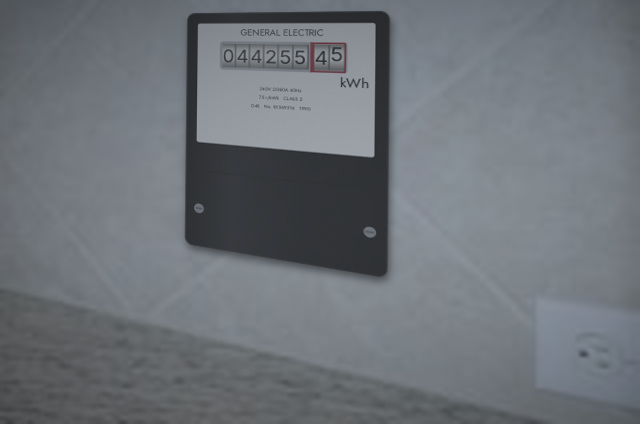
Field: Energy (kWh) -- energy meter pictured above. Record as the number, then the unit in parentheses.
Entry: 44255.45 (kWh)
